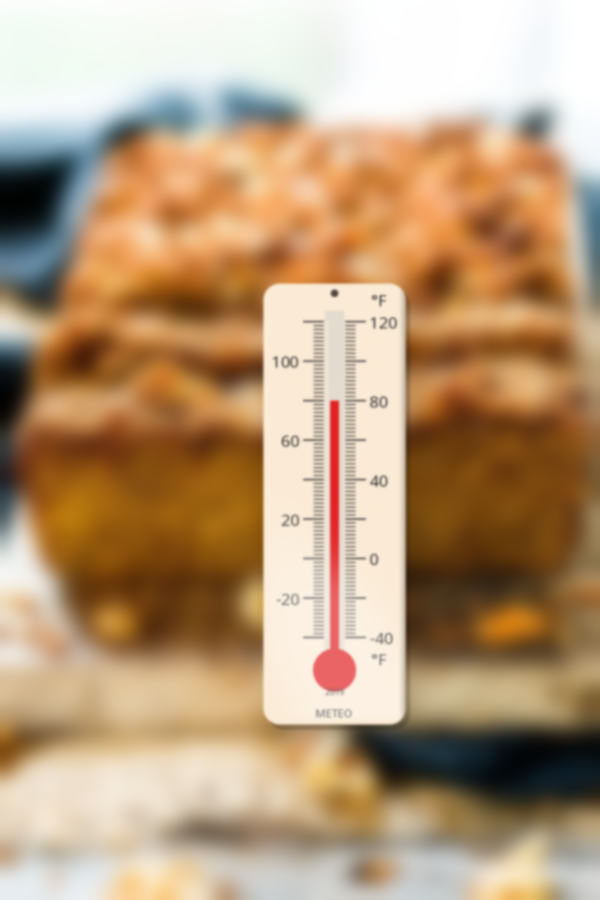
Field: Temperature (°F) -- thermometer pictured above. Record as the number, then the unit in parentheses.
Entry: 80 (°F)
